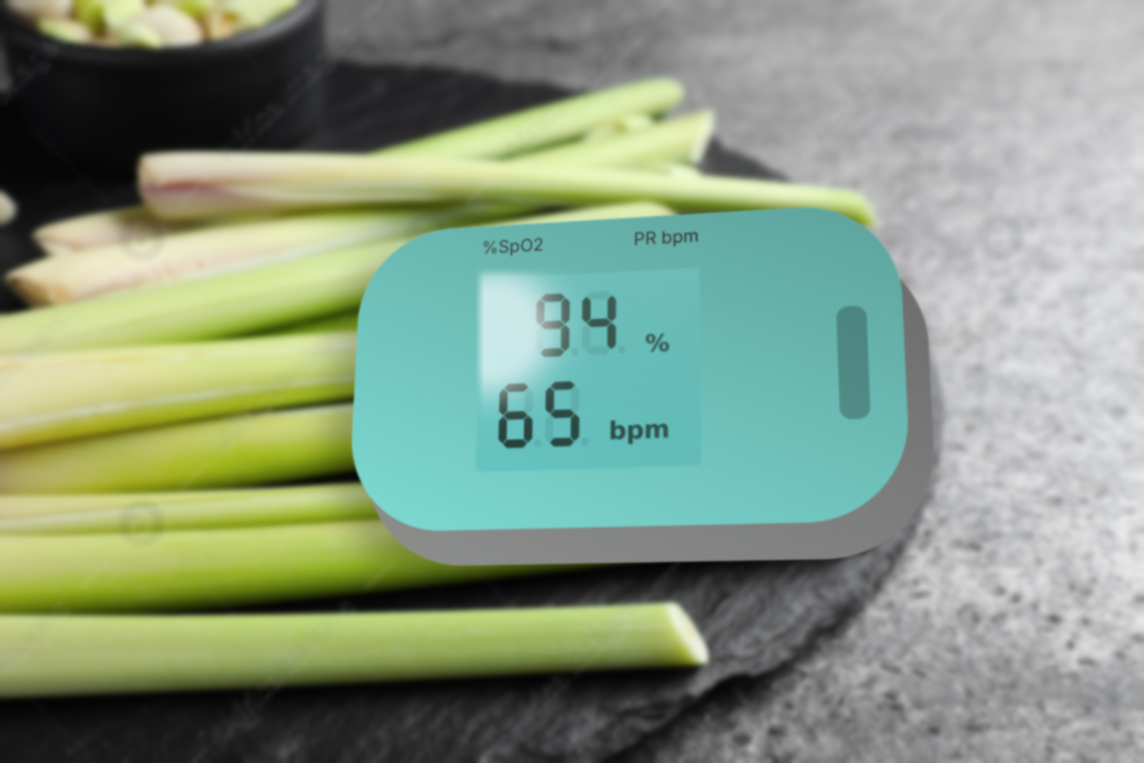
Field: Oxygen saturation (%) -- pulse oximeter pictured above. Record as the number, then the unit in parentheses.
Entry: 94 (%)
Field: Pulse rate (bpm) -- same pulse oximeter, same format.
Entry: 65 (bpm)
